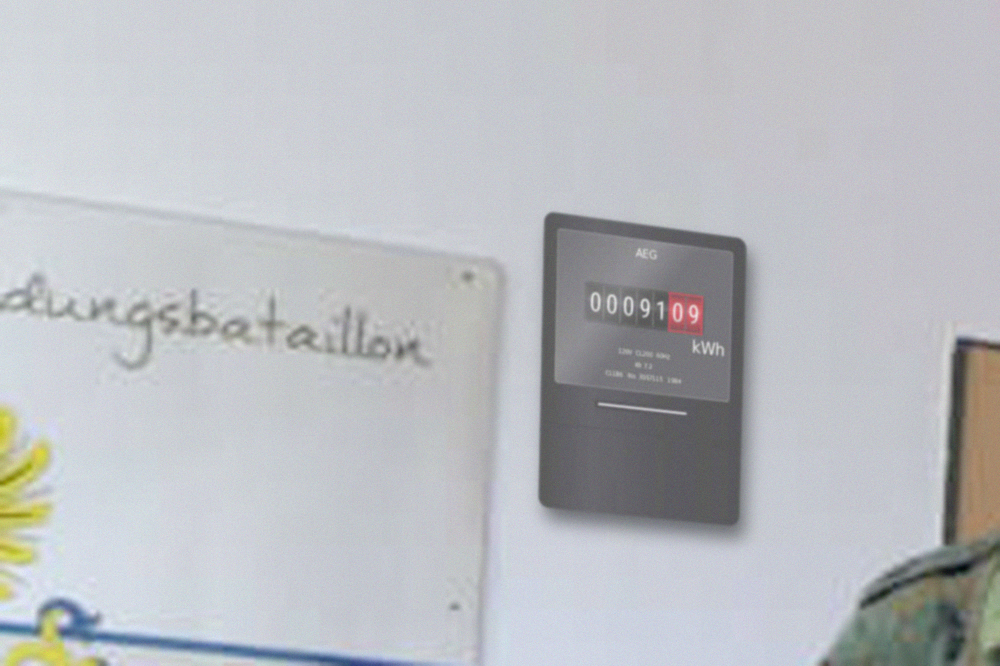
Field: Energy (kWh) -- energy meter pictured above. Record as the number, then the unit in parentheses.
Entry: 91.09 (kWh)
